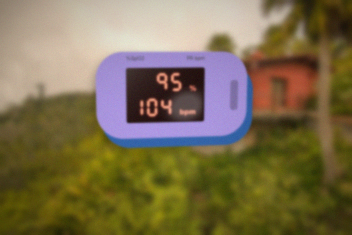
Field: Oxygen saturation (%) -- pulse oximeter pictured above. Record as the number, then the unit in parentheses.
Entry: 95 (%)
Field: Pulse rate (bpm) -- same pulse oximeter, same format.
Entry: 104 (bpm)
